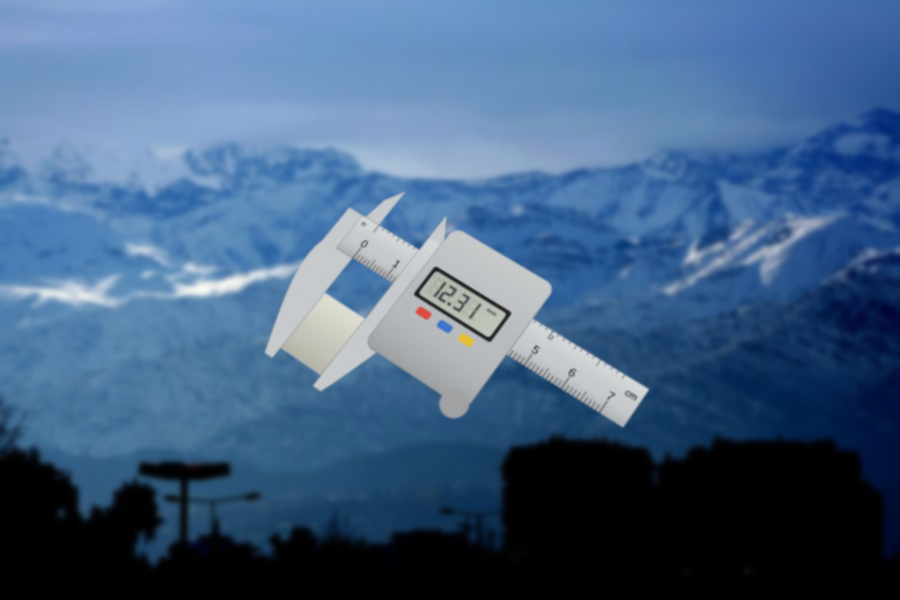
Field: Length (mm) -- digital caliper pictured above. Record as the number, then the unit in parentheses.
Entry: 12.31 (mm)
